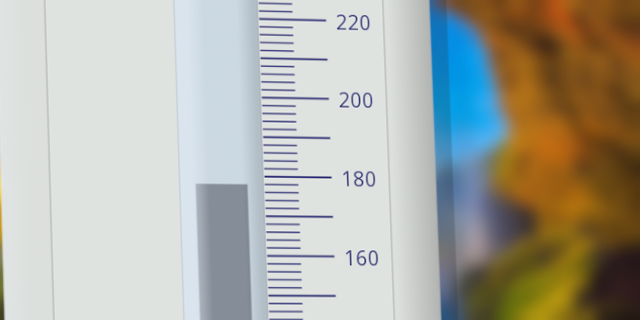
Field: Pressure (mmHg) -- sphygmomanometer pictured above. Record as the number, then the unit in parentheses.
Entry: 178 (mmHg)
